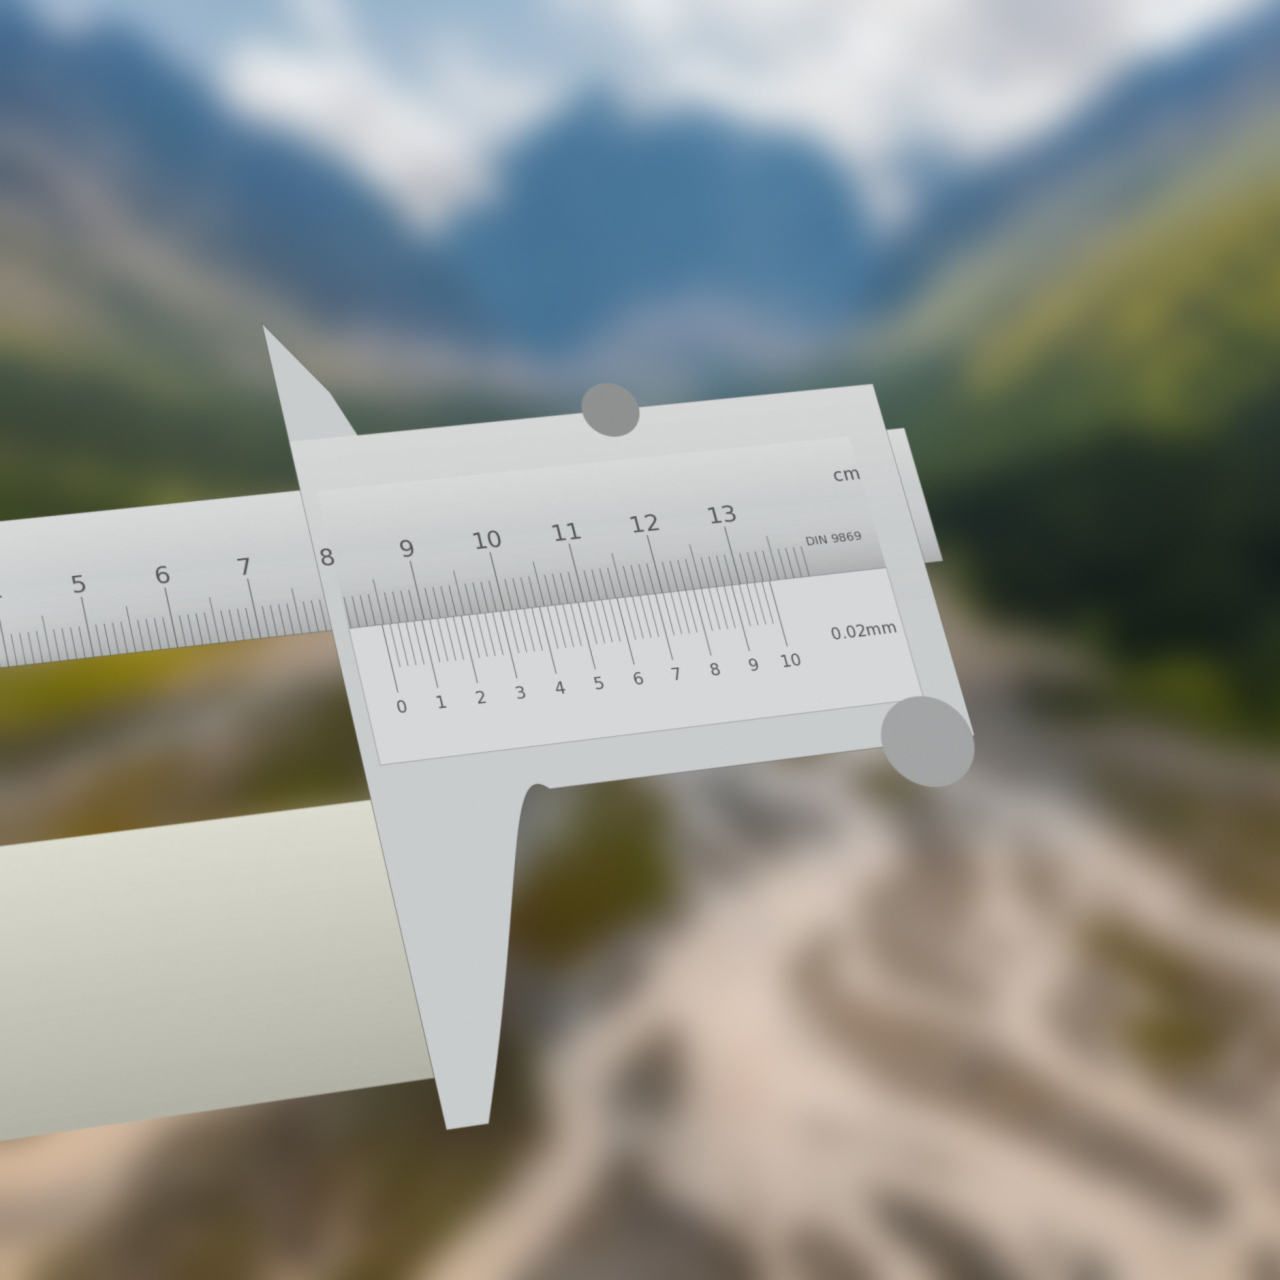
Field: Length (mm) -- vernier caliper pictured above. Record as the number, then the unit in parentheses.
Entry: 84.8 (mm)
